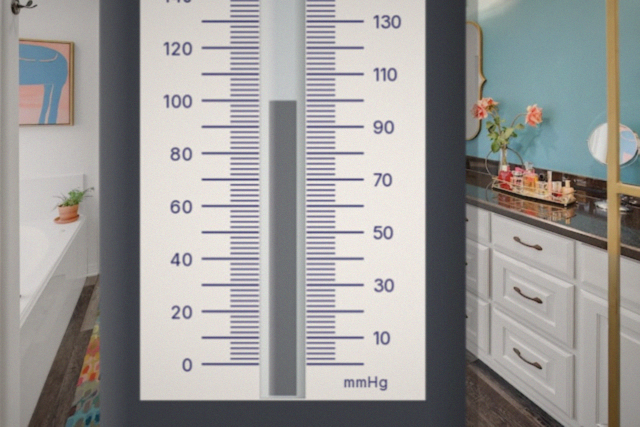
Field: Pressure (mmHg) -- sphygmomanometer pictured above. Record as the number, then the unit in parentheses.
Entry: 100 (mmHg)
